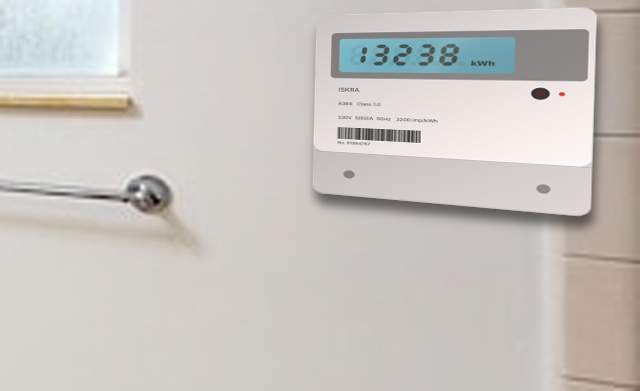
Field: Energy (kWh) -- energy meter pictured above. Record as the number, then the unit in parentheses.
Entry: 13238 (kWh)
